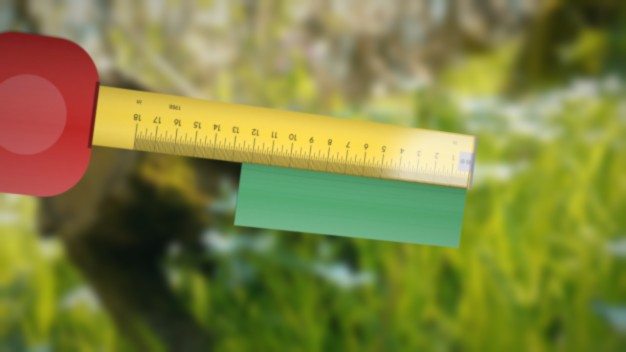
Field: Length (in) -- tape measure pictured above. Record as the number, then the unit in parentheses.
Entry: 12.5 (in)
